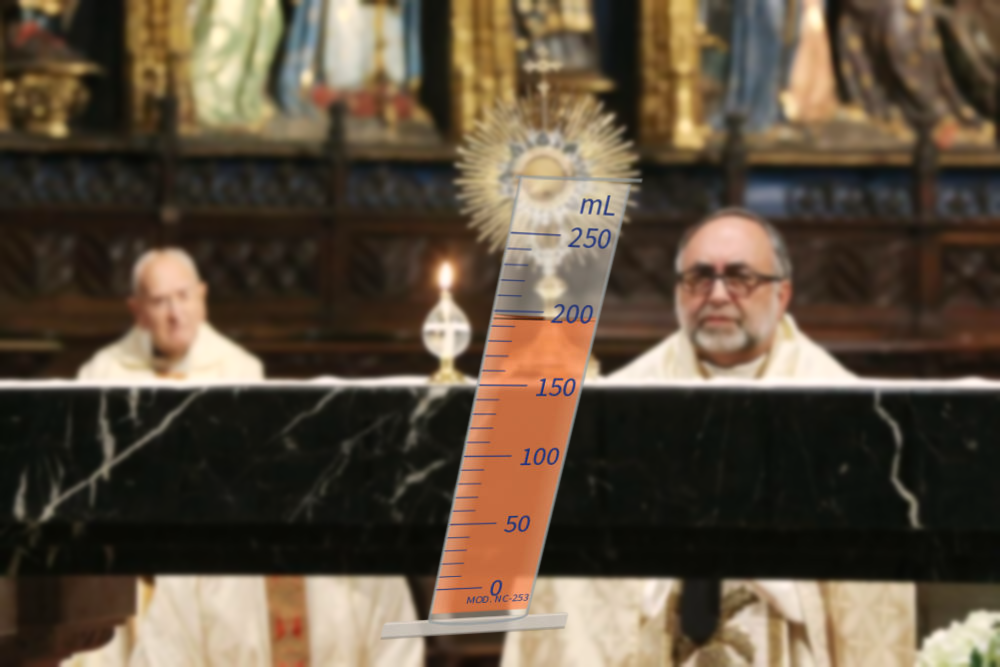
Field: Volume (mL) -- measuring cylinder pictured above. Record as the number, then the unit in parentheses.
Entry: 195 (mL)
